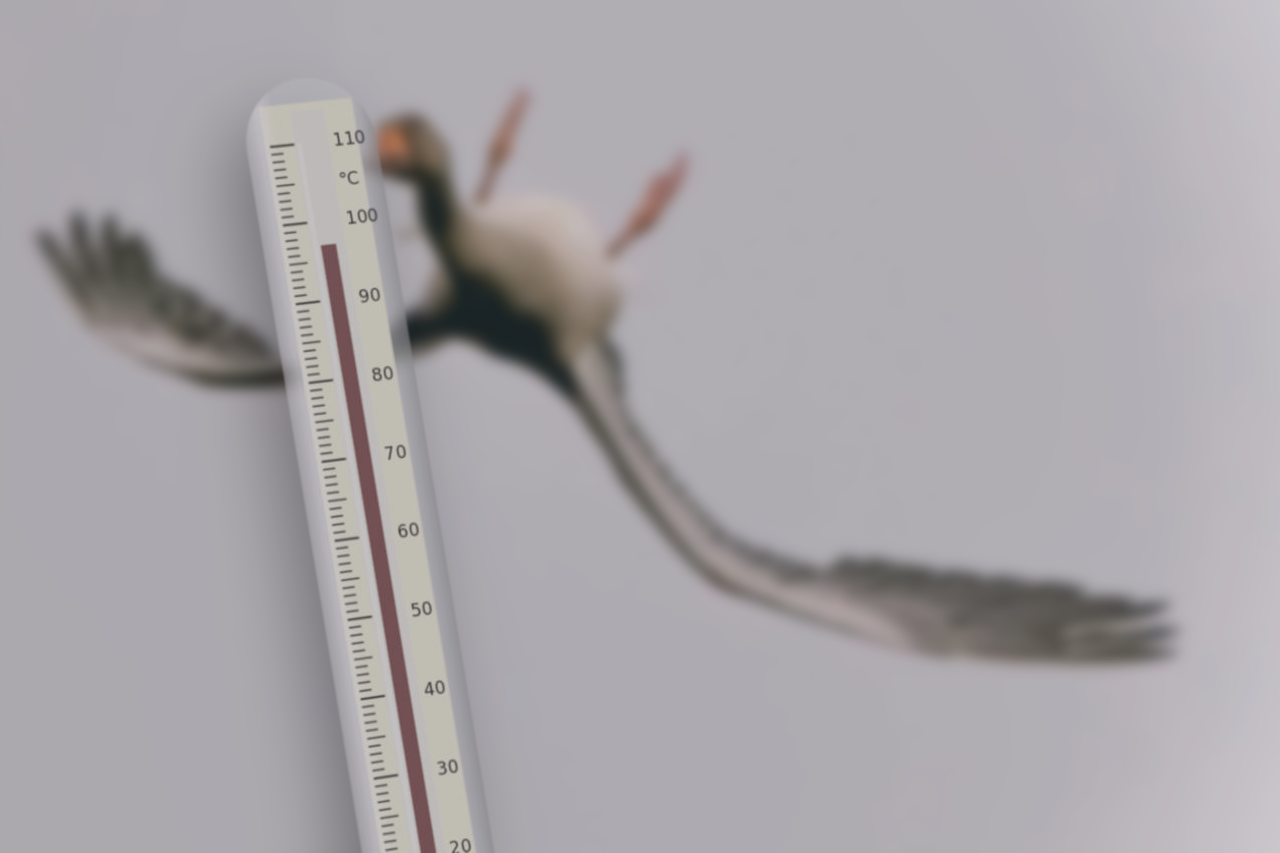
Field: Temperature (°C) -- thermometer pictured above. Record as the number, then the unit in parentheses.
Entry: 97 (°C)
